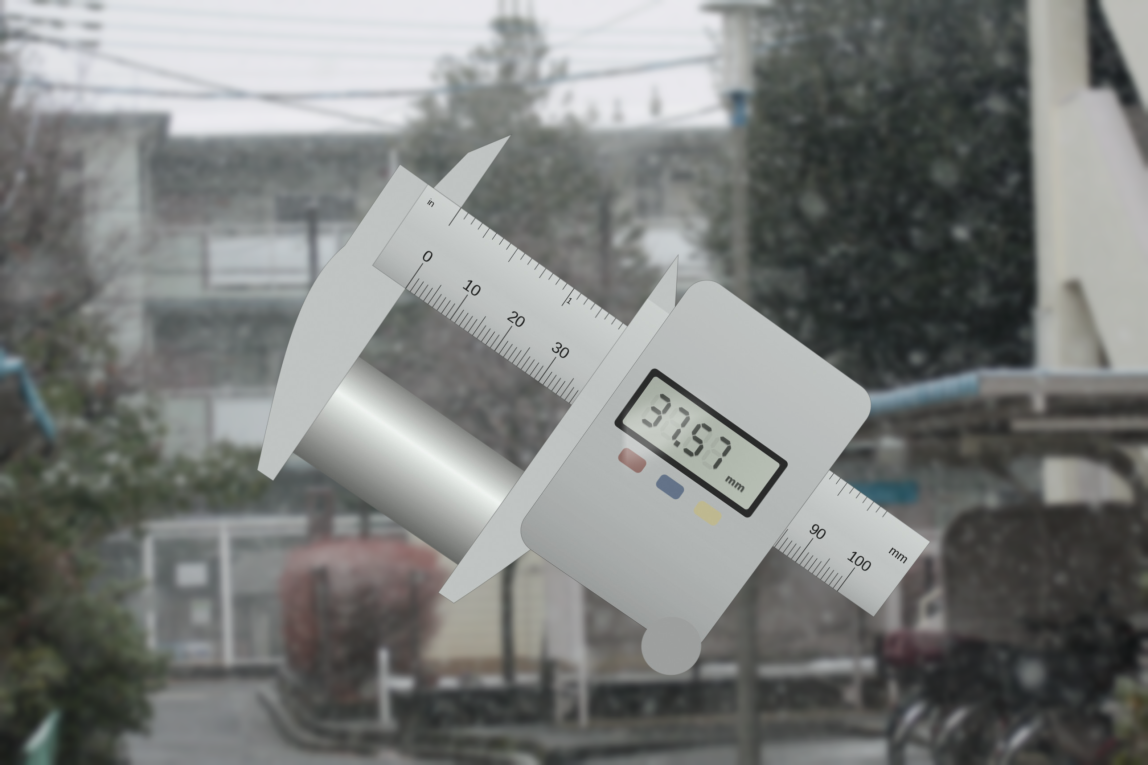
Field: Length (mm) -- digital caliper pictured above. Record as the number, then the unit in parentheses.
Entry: 37.57 (mm)
